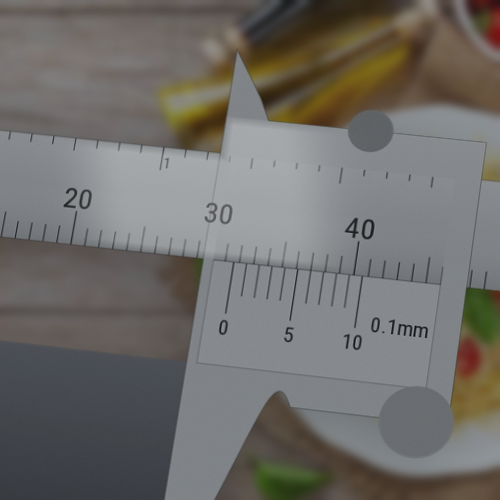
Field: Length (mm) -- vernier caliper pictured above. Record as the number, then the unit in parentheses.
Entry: 31.6 (mm)
